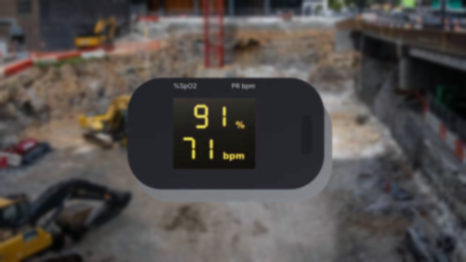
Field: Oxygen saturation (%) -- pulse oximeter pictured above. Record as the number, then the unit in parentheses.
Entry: 91 (%)
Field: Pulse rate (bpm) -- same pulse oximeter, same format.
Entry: 71 (bpm)
